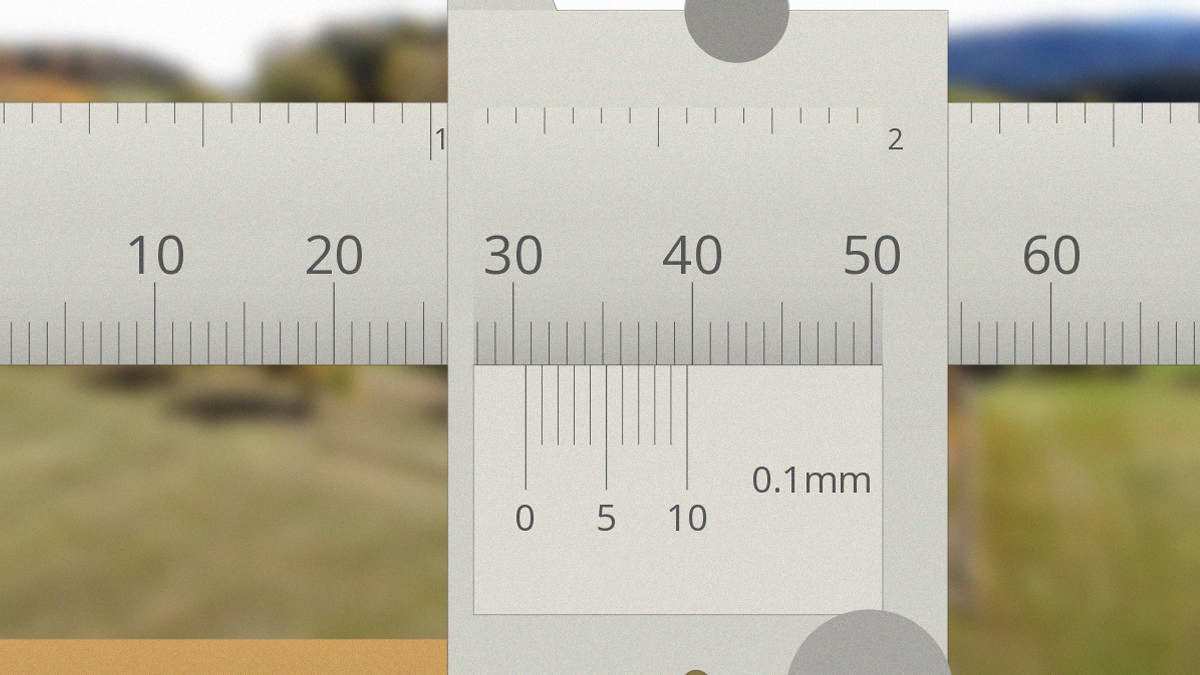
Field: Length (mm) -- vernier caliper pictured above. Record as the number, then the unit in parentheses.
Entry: 30.7 (mm)
